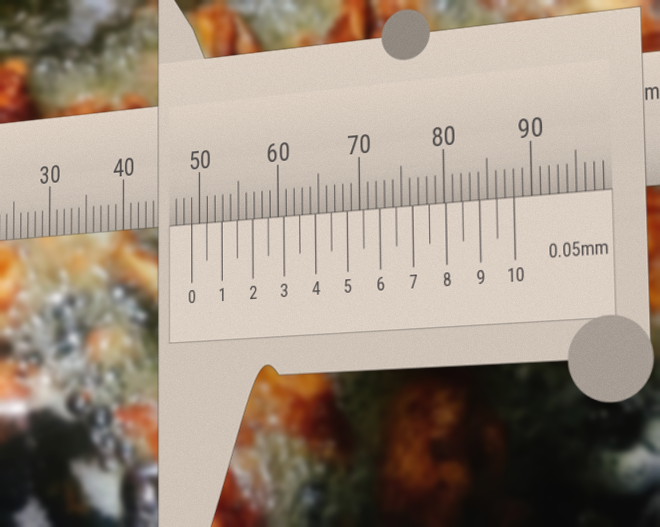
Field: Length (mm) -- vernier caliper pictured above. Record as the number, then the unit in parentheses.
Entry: 49.0 (mm)
